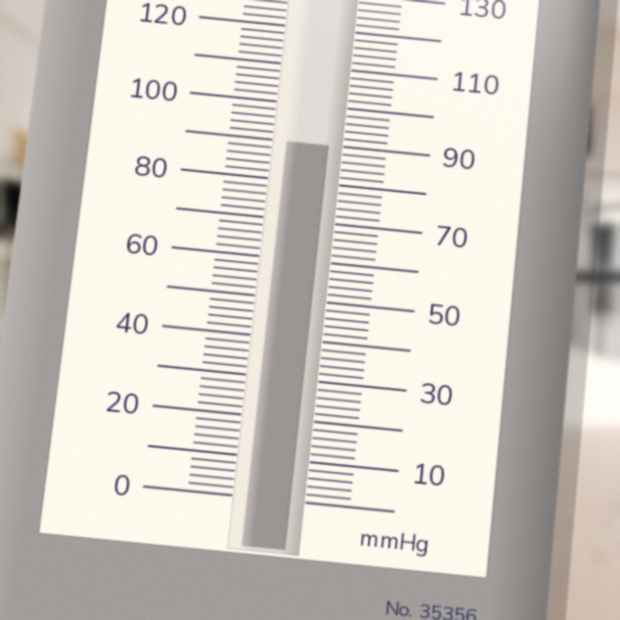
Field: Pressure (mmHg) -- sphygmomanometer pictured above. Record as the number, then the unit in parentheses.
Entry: 90 (mmHg)
